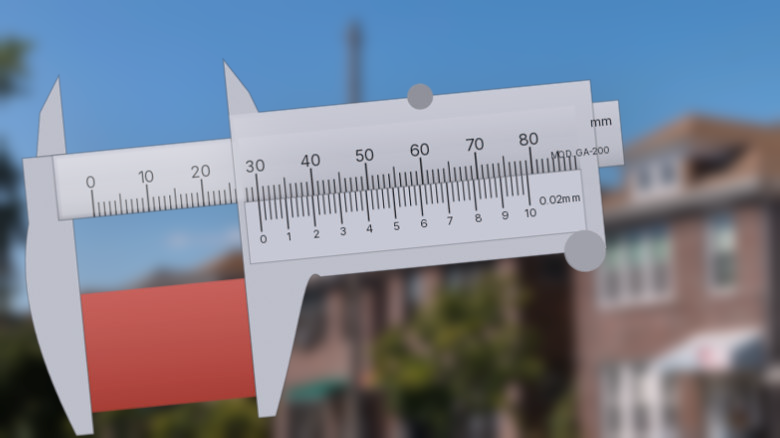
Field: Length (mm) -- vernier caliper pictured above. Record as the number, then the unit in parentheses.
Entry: 30.0 (mm)
